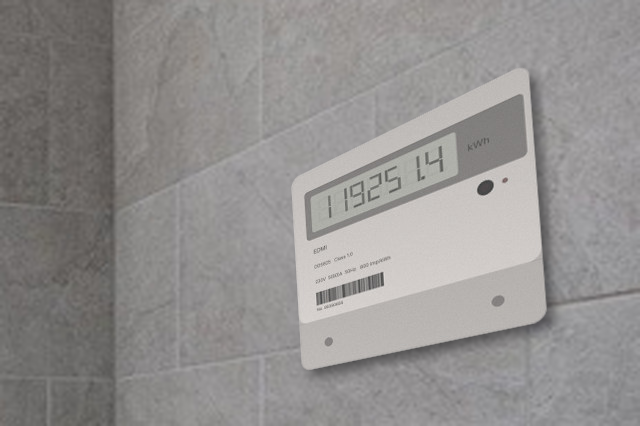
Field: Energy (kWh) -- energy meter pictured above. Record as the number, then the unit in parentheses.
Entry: 119251.4 (kWh)
